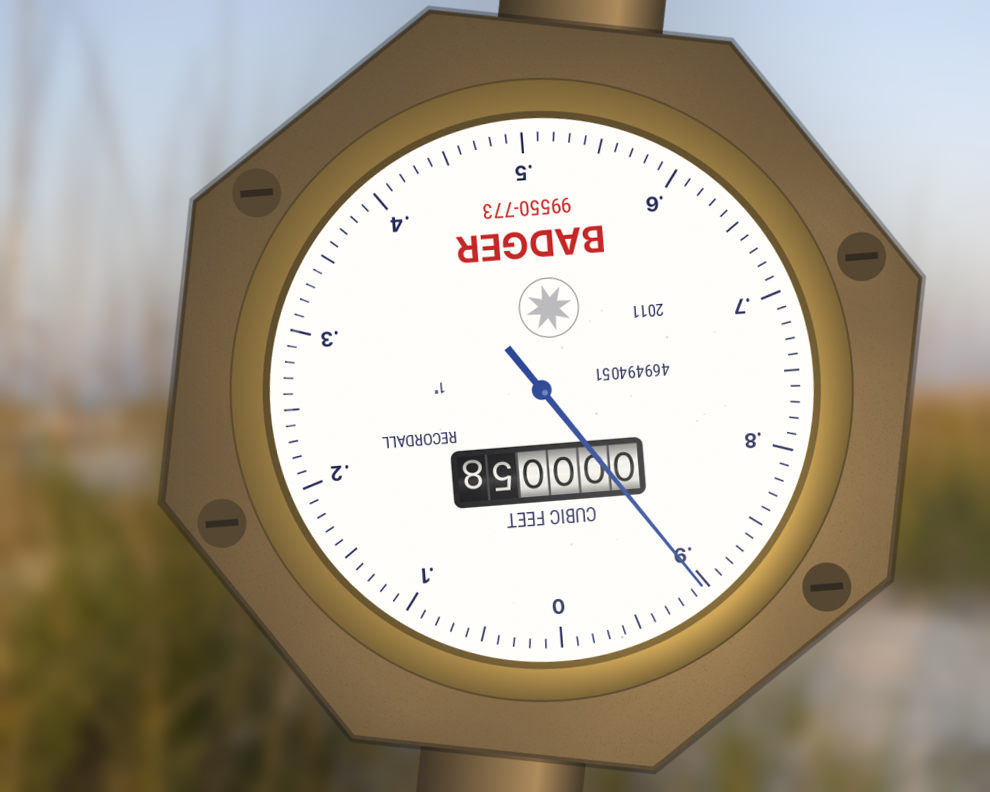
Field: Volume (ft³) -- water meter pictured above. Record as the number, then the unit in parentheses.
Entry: 57.90 (ft³)
